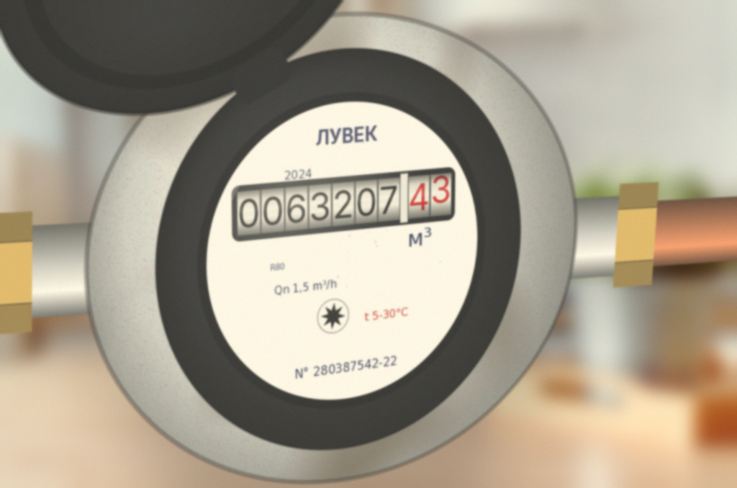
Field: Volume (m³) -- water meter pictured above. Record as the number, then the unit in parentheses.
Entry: 63207.43 (m³)
